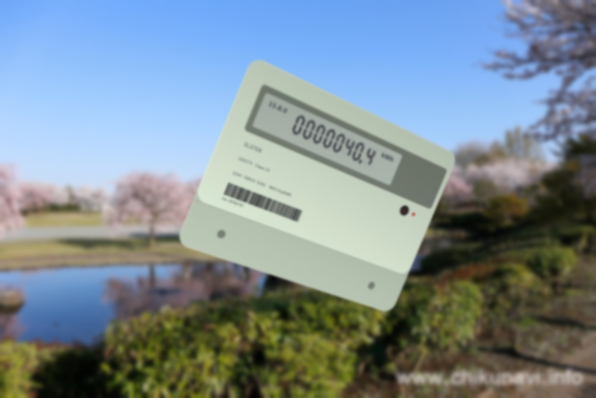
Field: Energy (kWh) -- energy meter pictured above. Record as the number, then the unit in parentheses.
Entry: 40.4 (kWh)
